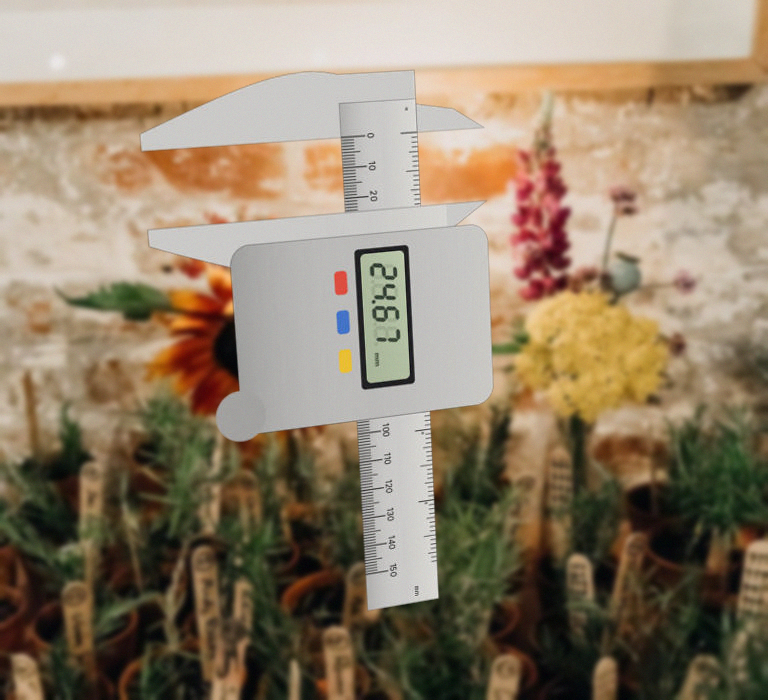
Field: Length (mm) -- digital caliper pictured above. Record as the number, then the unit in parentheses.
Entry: 24.67 (mm)
